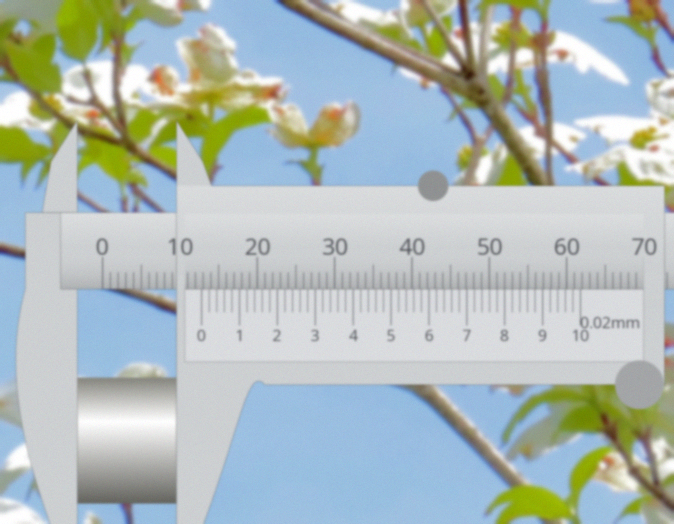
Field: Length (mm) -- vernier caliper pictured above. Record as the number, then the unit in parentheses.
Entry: 12.8 (mm)
